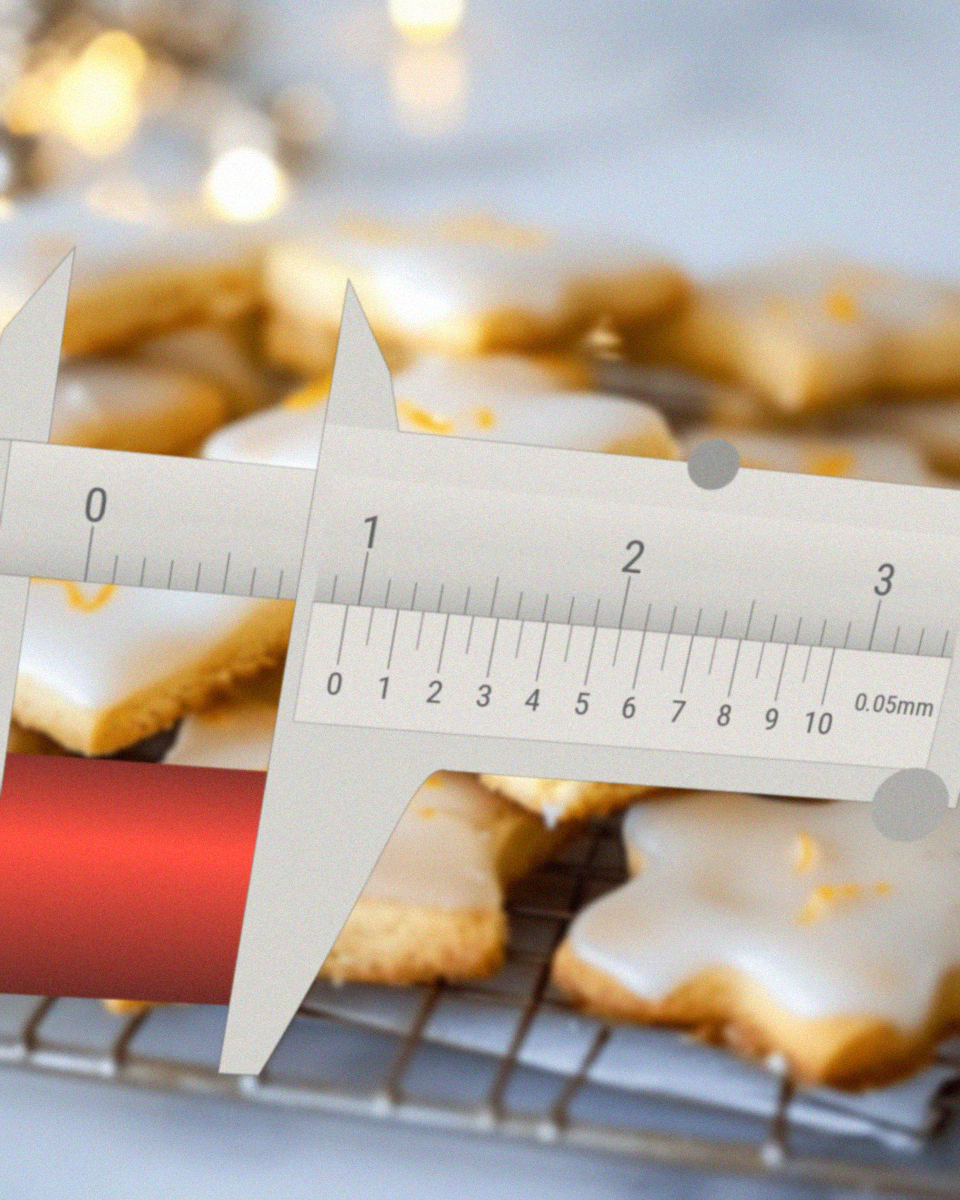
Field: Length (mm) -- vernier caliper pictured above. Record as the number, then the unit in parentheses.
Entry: 9.6 (mm)
